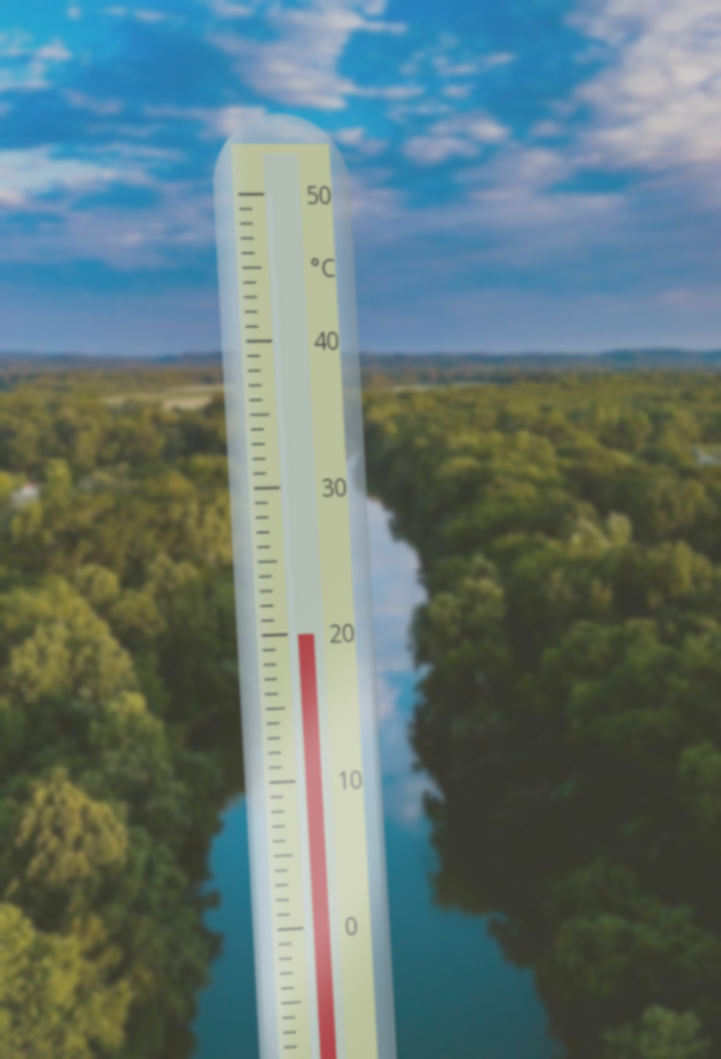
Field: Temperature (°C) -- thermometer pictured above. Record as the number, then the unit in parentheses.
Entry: 20 (°C)
